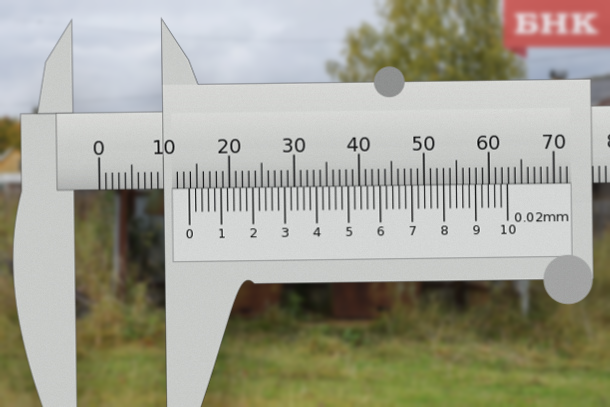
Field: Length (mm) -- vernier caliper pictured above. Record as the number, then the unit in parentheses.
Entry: 13.8 (mm)
